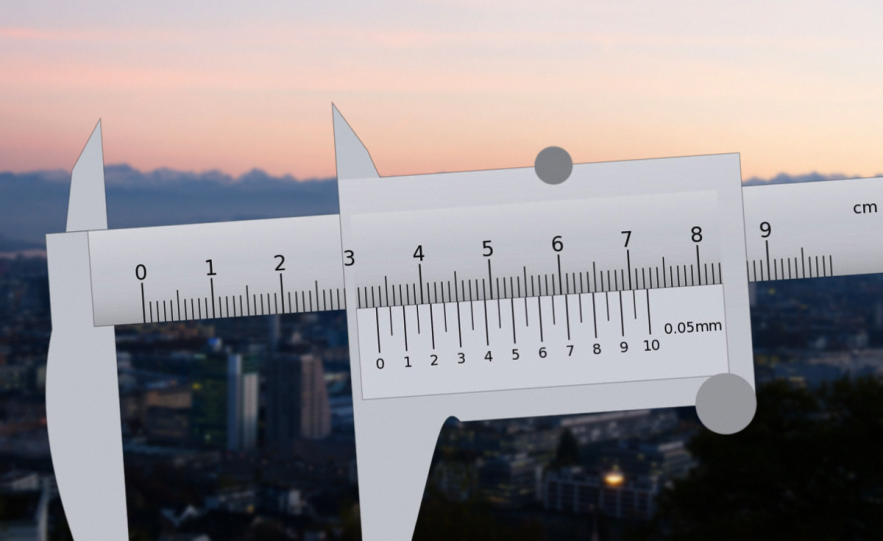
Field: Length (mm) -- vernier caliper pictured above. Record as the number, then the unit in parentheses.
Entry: 33.4 (mm)
